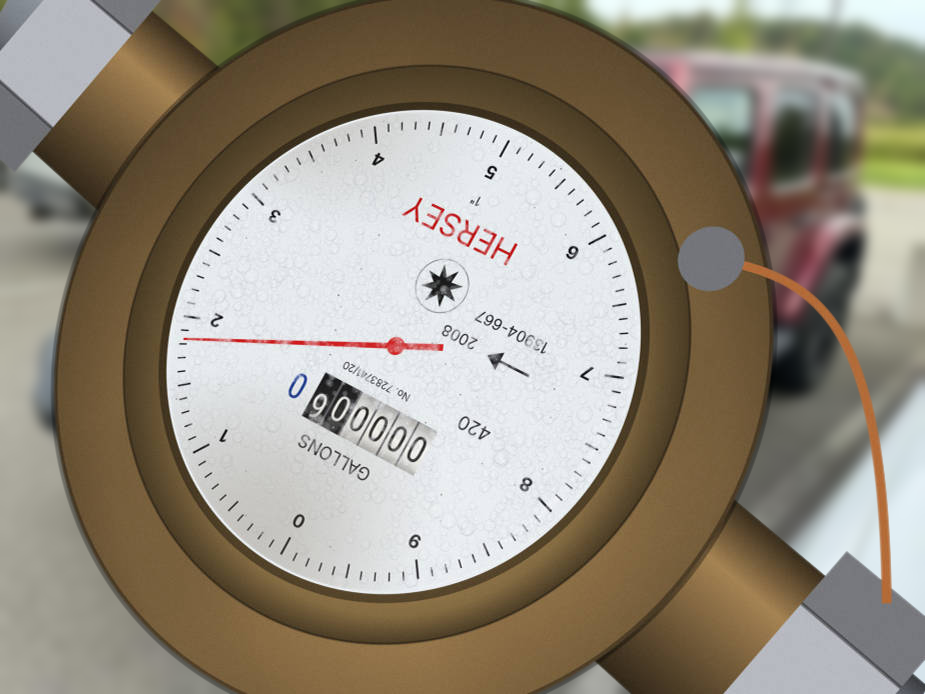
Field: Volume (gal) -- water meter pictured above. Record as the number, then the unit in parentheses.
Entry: 61.8 (gal)
